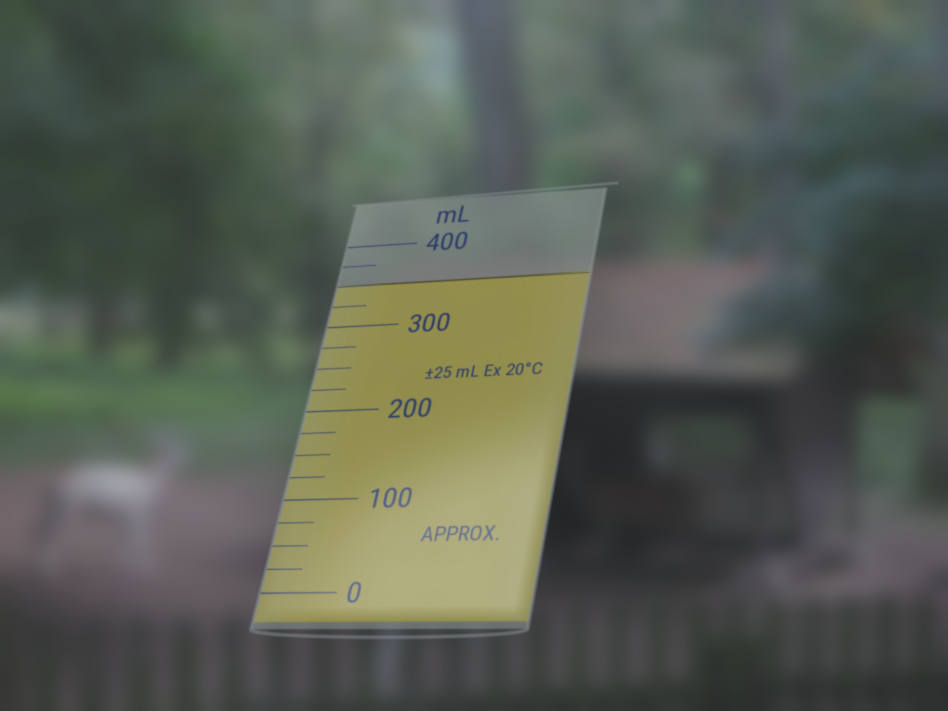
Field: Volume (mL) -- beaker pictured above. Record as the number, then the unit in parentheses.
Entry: 350 (mL)
